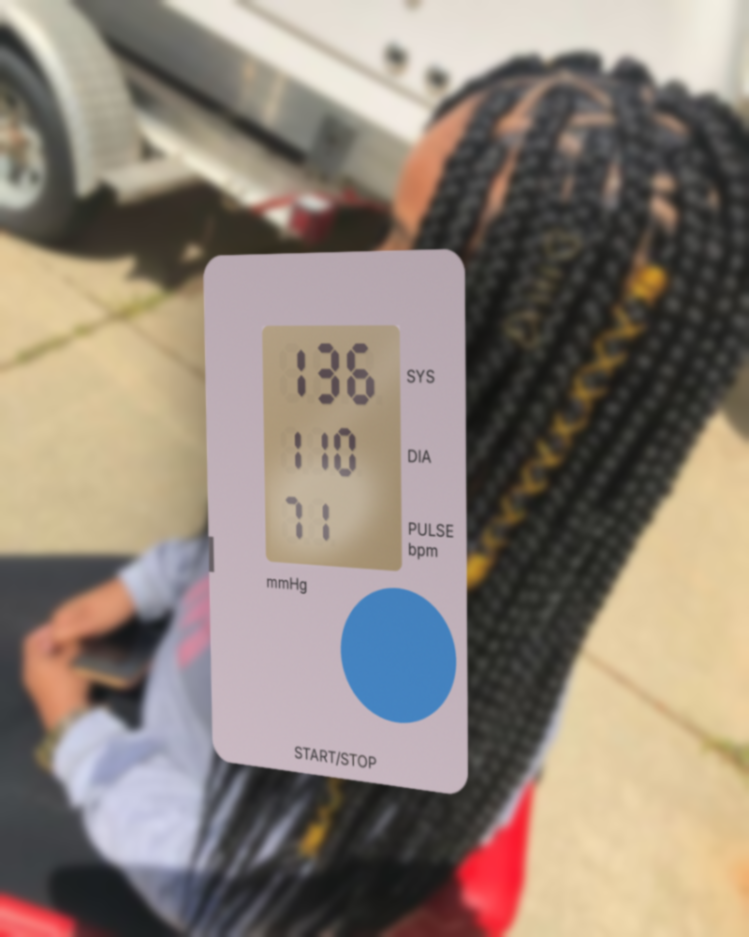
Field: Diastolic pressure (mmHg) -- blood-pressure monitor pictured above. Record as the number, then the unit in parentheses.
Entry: 110 (mmHg)
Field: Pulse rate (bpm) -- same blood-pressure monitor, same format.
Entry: 71 (bpm)
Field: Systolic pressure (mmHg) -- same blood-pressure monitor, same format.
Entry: 136 (mmHg)
